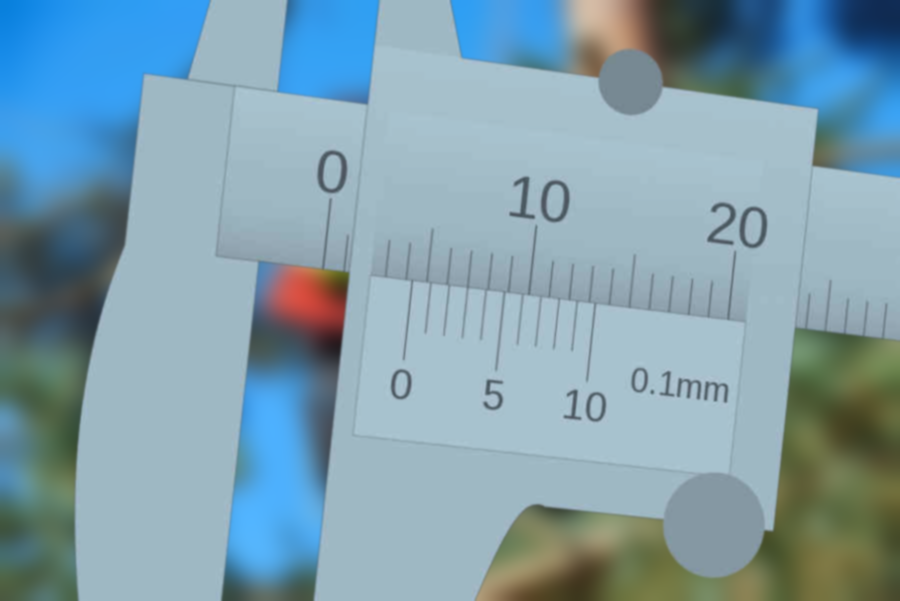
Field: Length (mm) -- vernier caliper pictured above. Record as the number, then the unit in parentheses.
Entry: 4.3 (mm)
